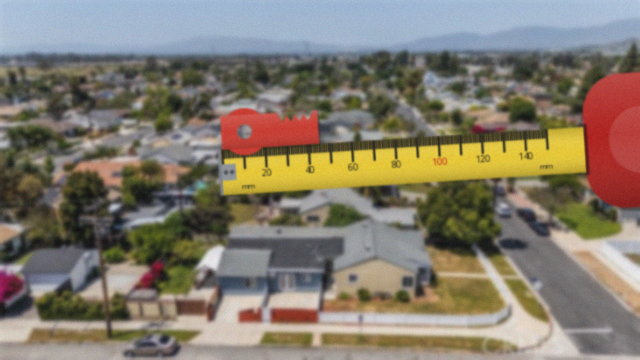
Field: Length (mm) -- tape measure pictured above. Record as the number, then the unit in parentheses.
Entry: 45 (mm)
